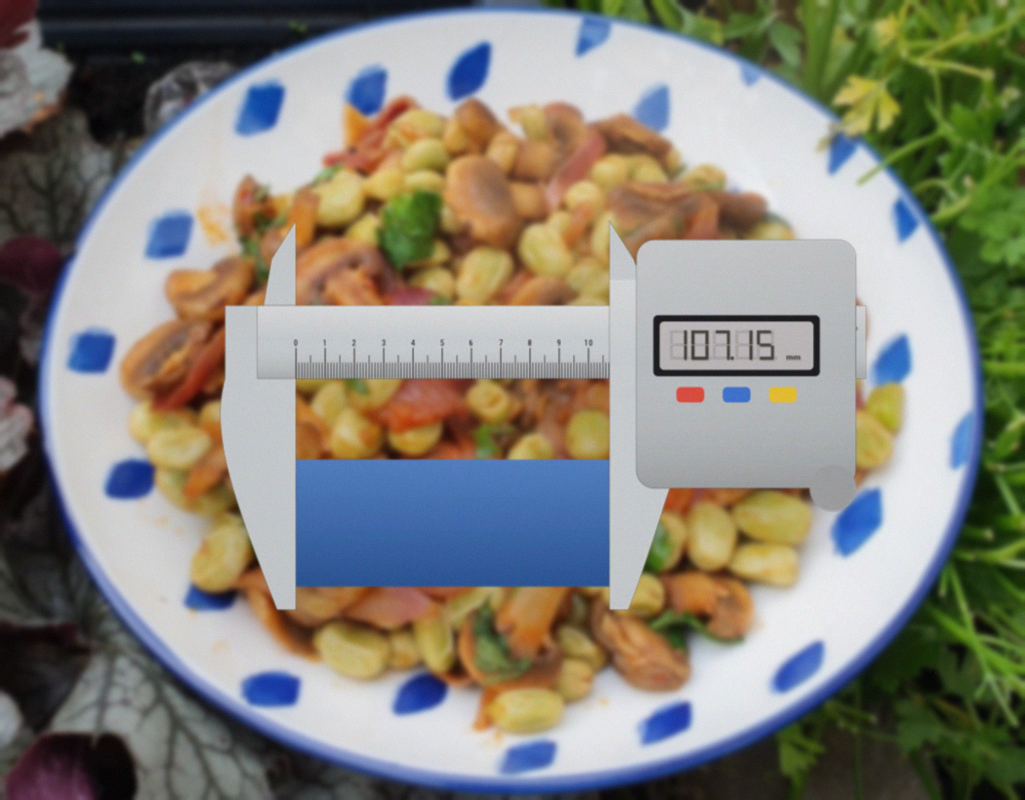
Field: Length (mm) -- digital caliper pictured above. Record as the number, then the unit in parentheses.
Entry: 107.15 (mm)
